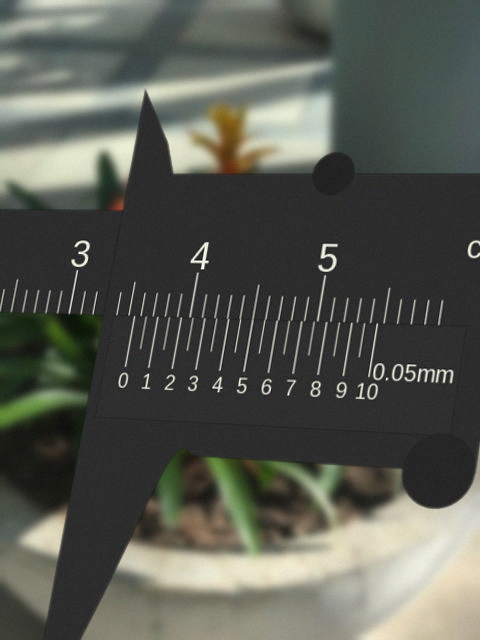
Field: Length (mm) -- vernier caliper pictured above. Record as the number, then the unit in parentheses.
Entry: 35.5 (mm)
